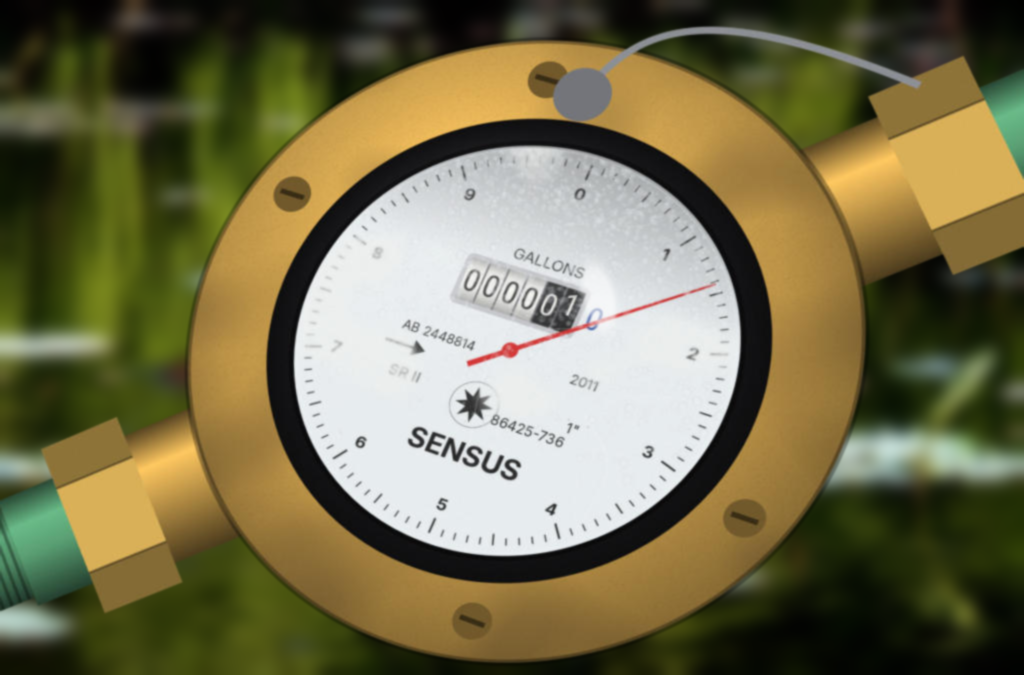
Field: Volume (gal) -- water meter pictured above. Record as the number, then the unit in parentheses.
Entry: 11.4 (gal)
